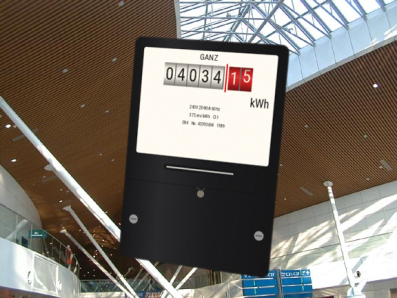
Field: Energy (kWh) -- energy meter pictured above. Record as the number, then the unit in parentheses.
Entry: 4034.15 (kWh)
